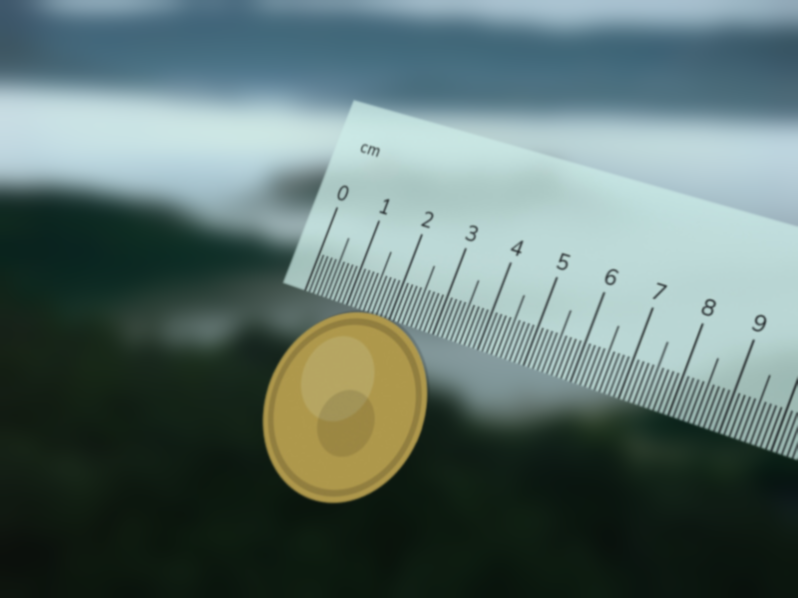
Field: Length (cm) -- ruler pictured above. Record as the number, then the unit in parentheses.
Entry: 3.5 (cm)
